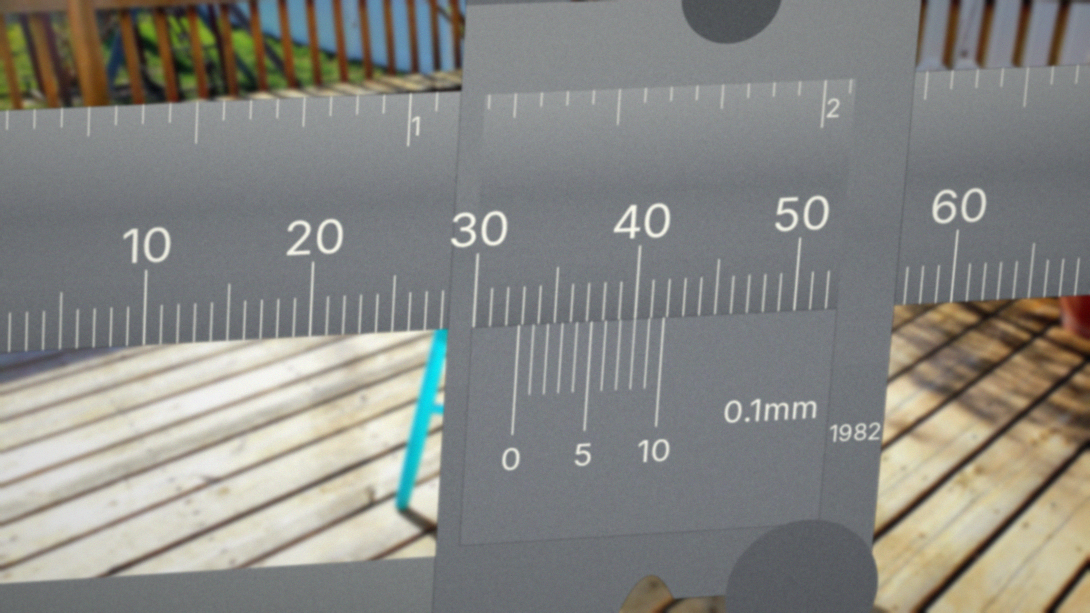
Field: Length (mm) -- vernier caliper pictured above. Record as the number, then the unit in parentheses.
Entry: 32.8 (mm)
